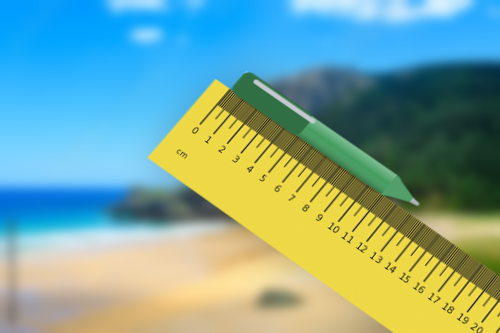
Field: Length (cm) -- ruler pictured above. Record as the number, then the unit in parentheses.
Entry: 13 (cm)
